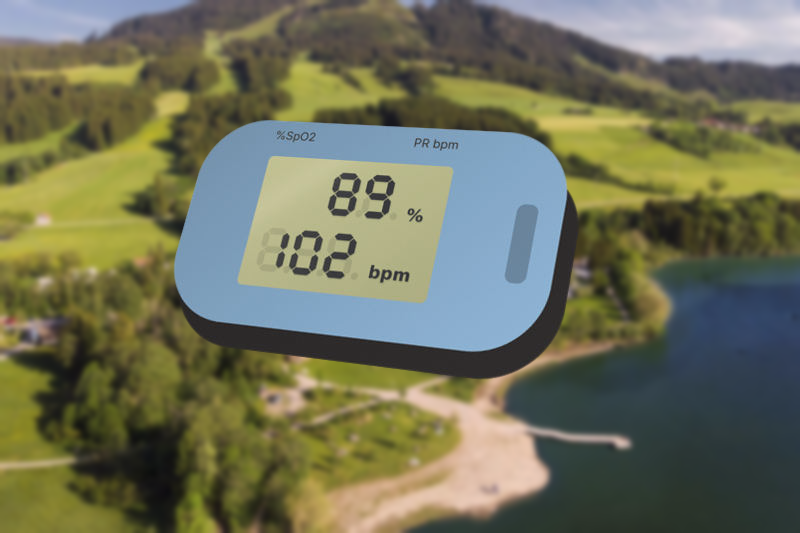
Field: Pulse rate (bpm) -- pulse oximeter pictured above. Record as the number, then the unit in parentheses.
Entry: 102 (bpm)
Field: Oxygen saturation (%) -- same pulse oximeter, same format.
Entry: 89 (%)
